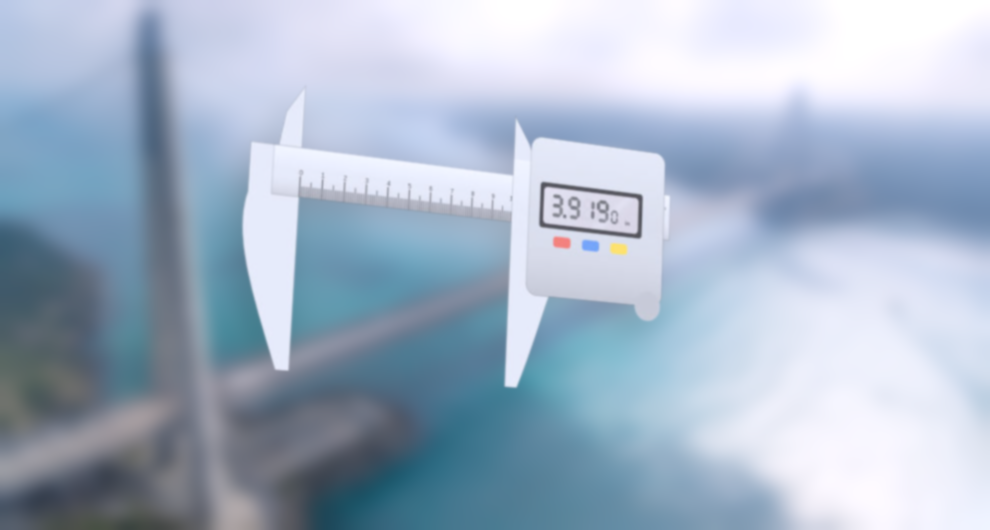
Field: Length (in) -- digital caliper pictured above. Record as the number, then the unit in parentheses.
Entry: 3.9190 (in)
